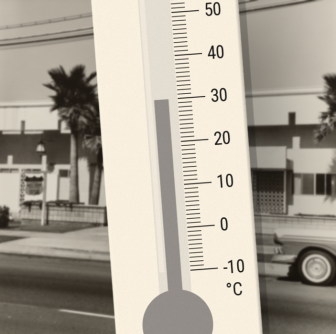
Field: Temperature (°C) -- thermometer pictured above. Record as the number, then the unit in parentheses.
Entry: 30 (°C)
